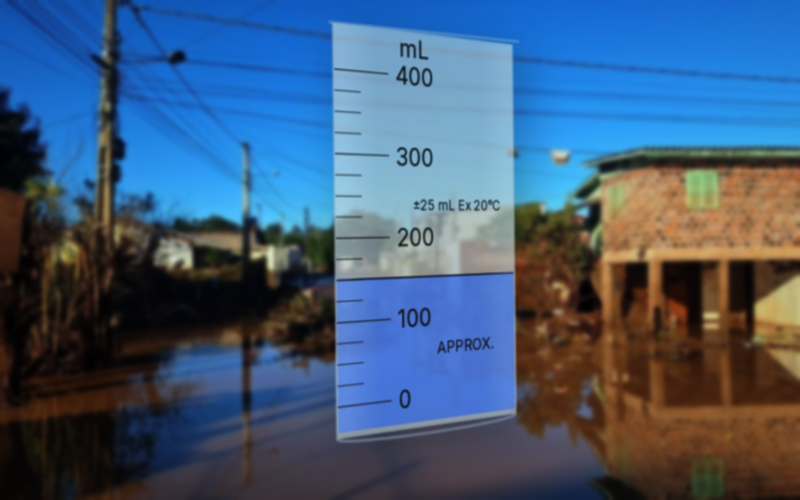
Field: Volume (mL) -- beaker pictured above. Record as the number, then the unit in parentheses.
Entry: 150 (mL)
